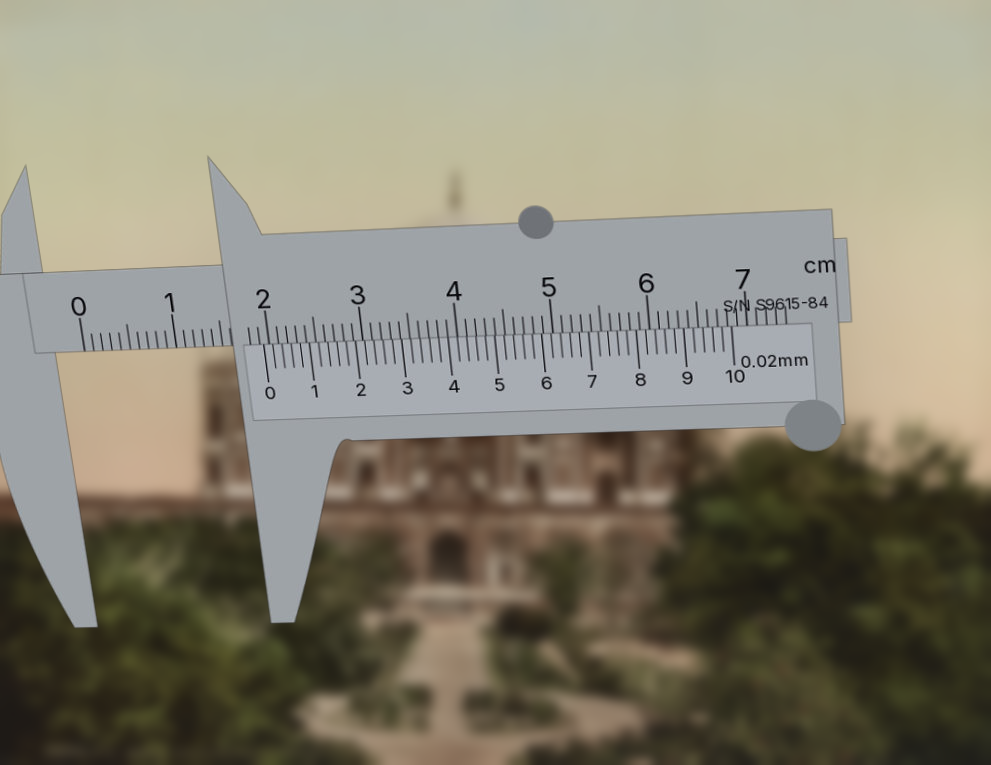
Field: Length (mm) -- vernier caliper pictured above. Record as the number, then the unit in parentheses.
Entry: 19.4 (mm)
